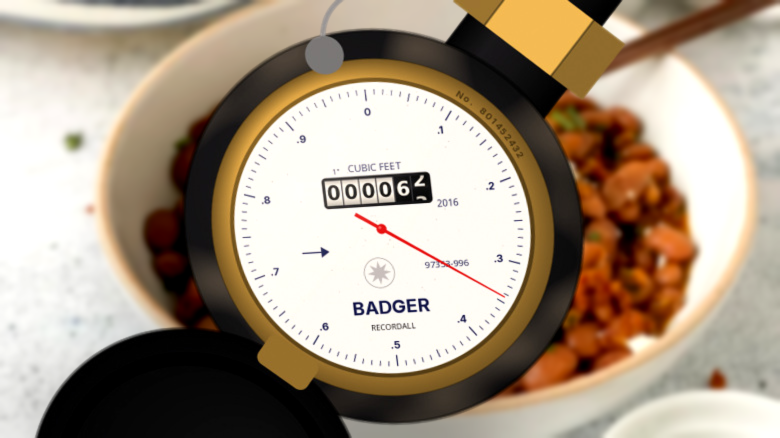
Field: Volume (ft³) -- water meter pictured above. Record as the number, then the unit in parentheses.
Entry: 62.34 (ft³)
